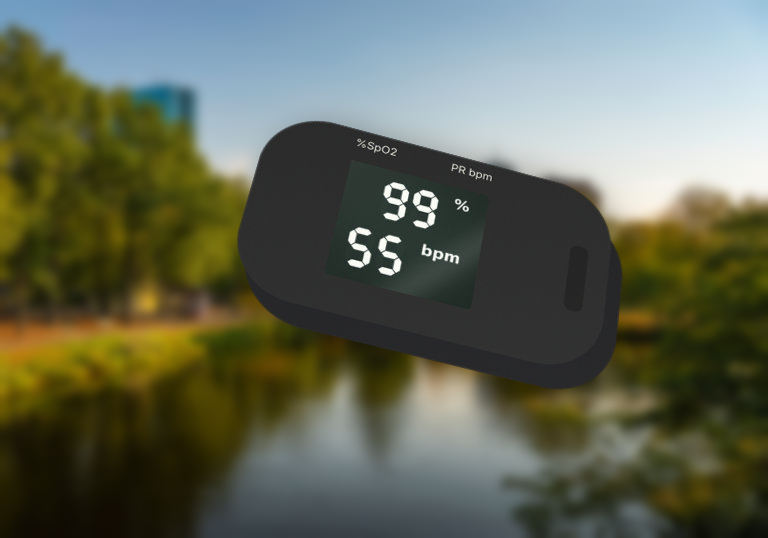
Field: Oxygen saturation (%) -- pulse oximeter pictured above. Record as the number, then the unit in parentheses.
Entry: 99 (%)
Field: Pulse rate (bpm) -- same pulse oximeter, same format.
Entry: 55 (bpm)
